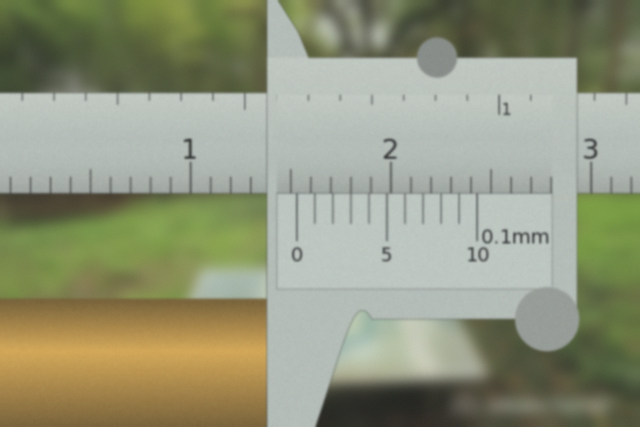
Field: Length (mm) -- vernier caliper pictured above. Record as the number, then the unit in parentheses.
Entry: 15.3 (mm)
